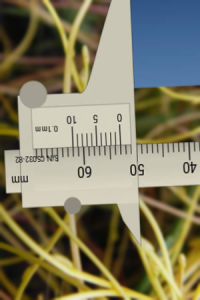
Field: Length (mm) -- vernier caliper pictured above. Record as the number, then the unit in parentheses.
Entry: 53.0 (mm)
